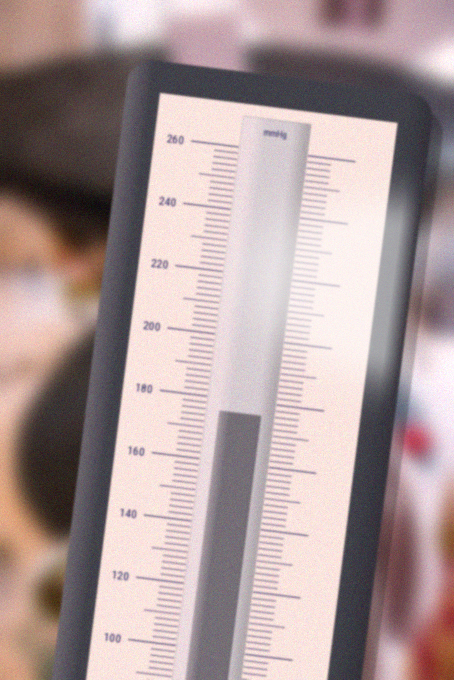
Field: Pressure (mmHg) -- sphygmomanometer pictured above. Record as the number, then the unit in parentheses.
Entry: 176 (mmHg)
